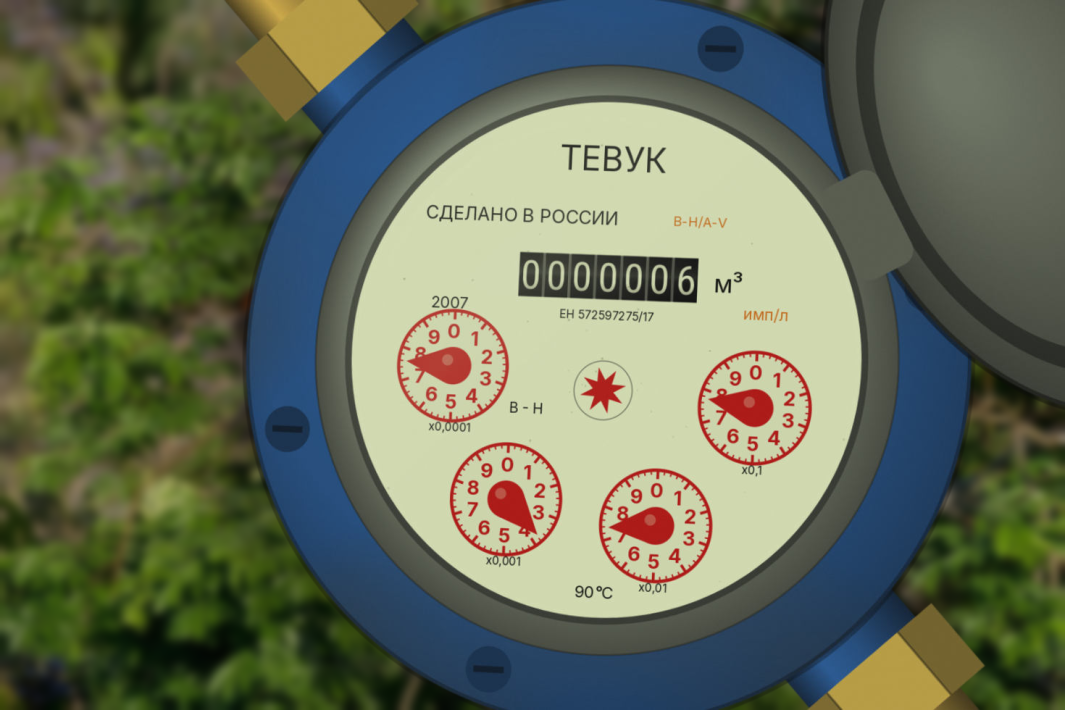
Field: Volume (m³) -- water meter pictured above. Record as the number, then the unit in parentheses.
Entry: 6.7737 (m³)
